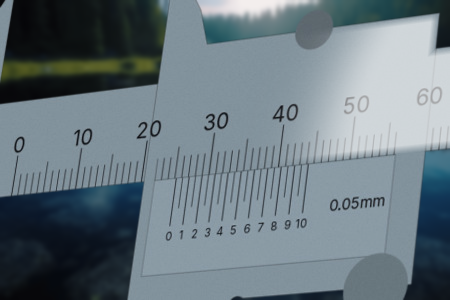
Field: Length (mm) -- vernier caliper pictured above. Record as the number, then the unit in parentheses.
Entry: 25.2 (mm)
